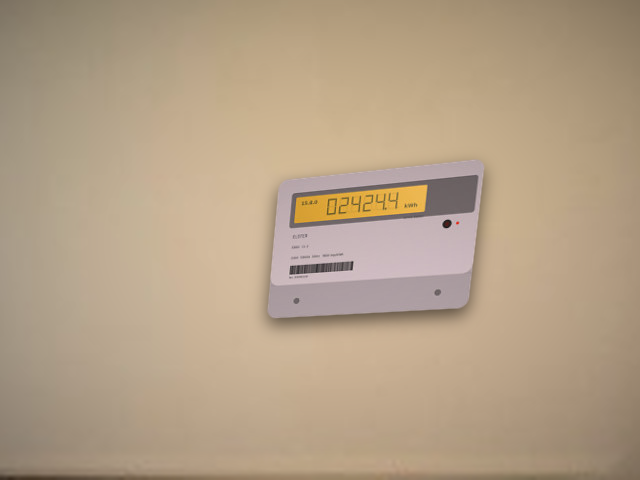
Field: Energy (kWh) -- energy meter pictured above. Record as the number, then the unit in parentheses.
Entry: 2424.4 (kWh)
